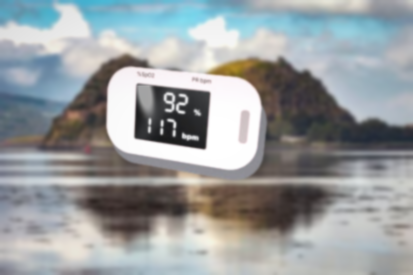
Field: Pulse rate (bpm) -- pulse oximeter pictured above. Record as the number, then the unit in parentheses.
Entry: 117 (bpm)
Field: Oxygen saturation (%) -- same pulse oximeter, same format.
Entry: 92 (%)
